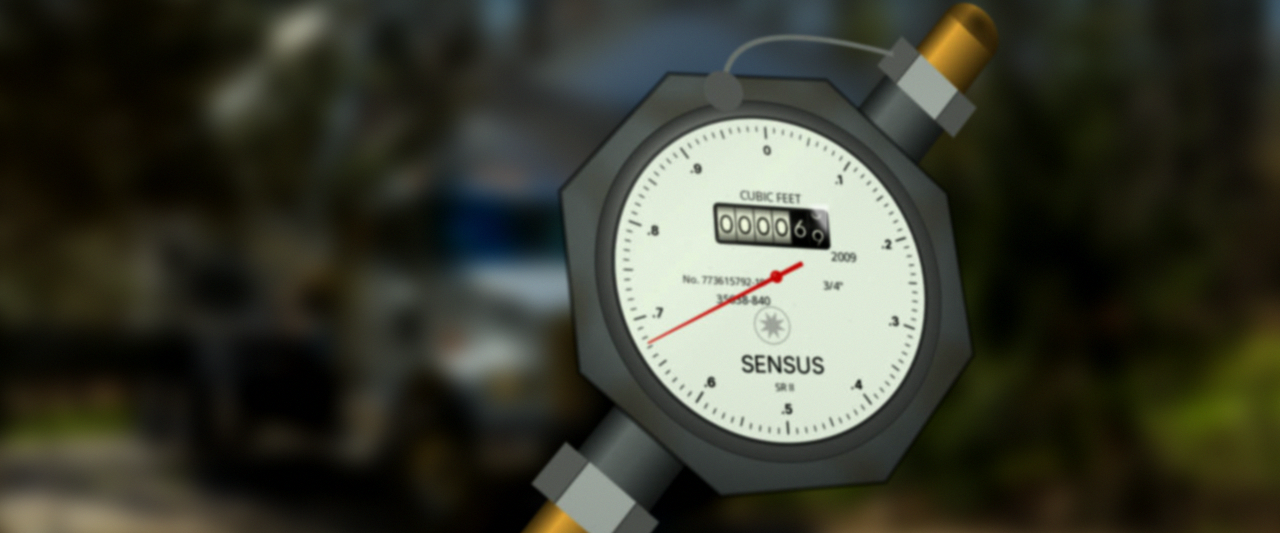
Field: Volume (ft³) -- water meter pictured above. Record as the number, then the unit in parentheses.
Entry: 68.67 (ft³)
